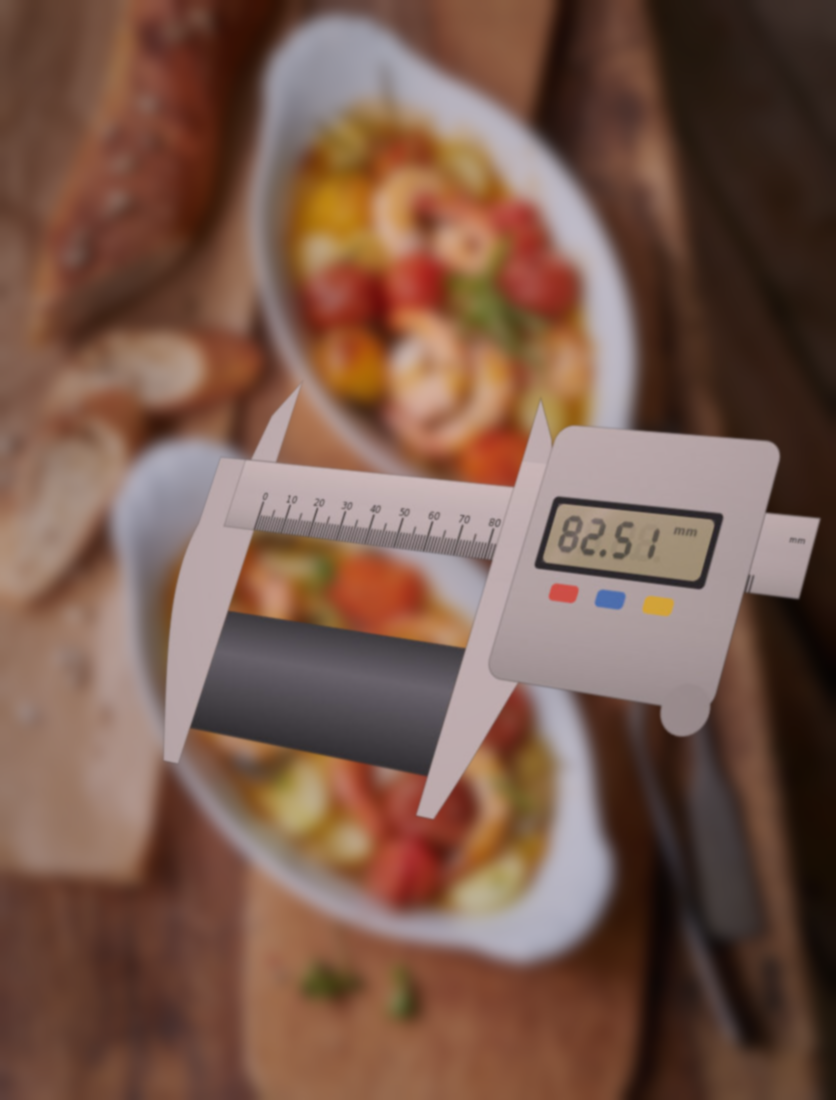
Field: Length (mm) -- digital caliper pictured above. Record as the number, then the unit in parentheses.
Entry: 82.51 (mm)
